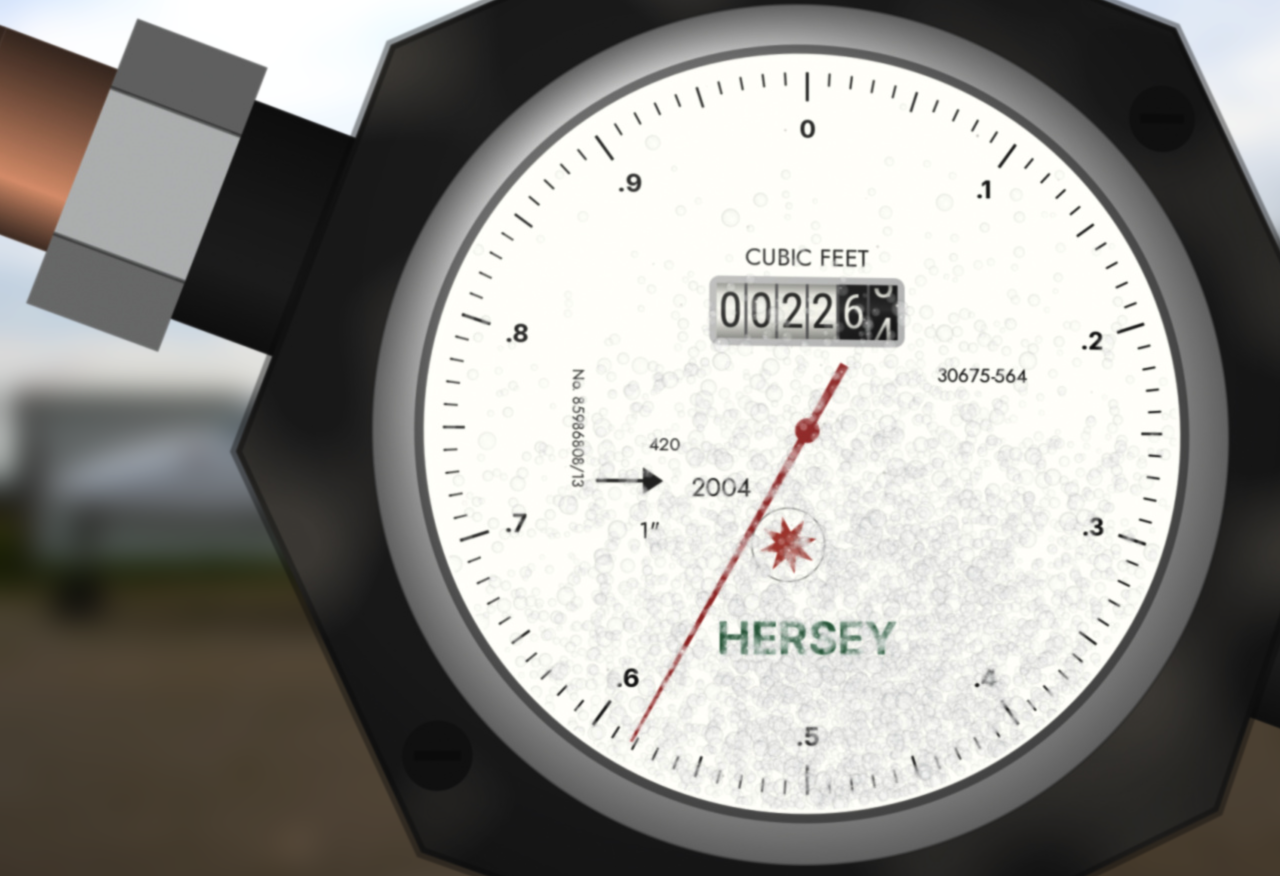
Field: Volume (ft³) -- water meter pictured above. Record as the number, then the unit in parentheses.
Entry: 2263.58 (ft³)
